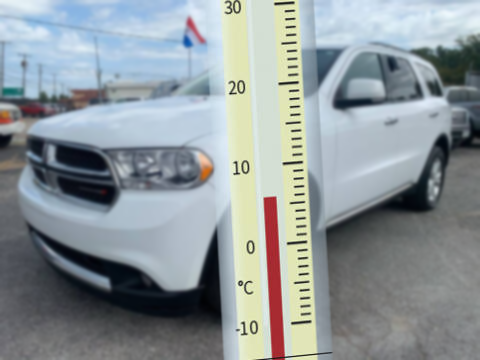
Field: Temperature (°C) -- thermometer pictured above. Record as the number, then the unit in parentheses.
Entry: 6 (°C)
